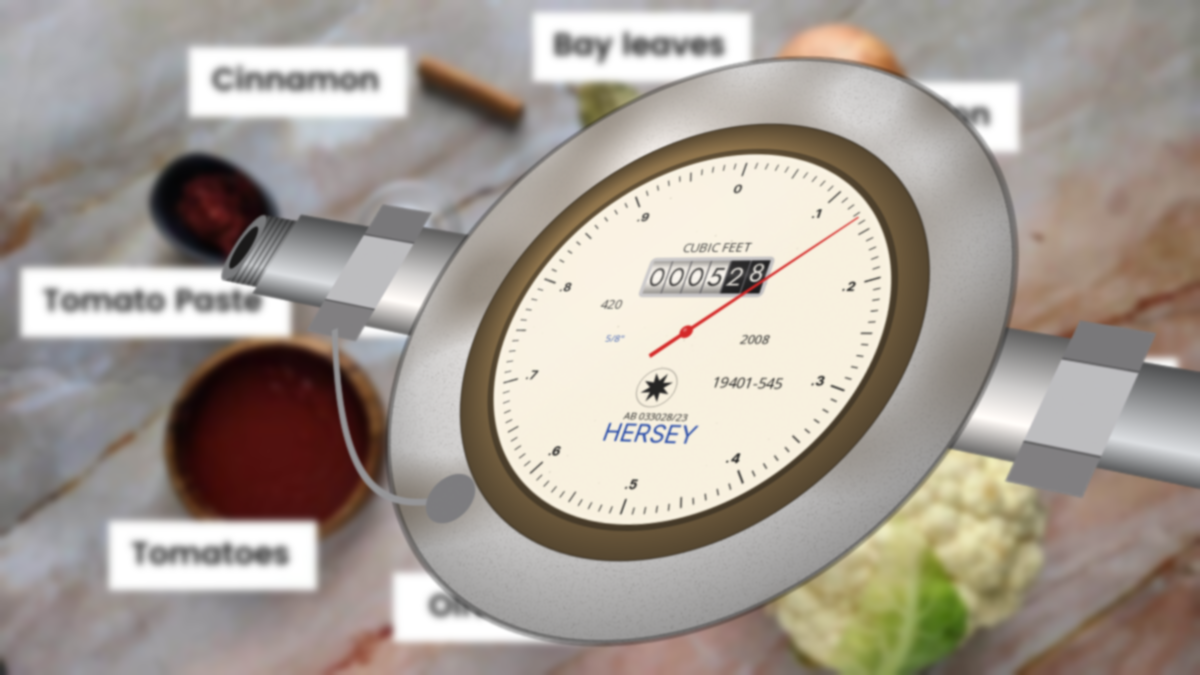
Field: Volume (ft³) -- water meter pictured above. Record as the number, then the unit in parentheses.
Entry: 528.13 (ft³)
